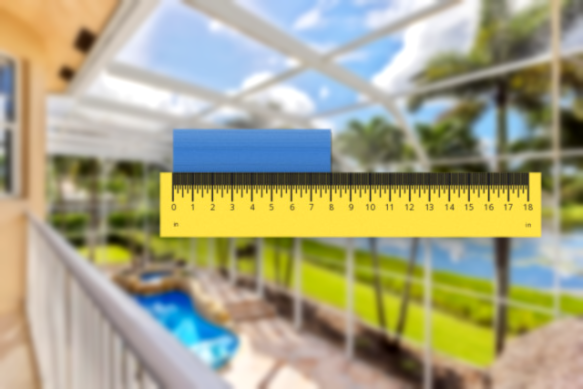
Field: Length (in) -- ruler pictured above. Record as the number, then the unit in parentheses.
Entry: 8 (in)
